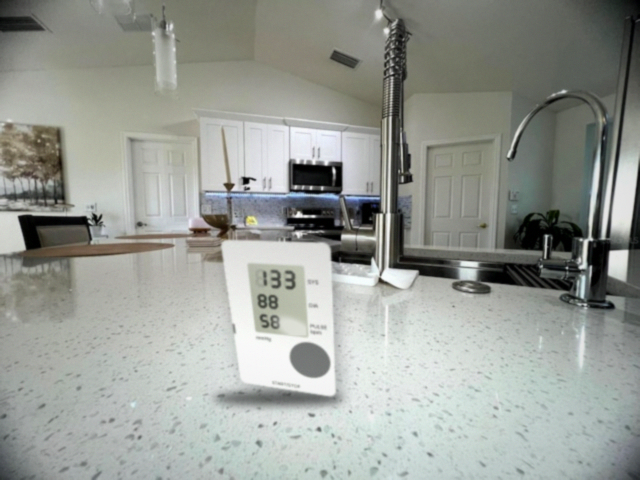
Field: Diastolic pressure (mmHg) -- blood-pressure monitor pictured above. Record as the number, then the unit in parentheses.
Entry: 88 (mmHg)
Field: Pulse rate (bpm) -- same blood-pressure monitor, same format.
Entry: 58 (bpm)
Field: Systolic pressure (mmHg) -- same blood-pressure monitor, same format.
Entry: 133 (mmHg)
